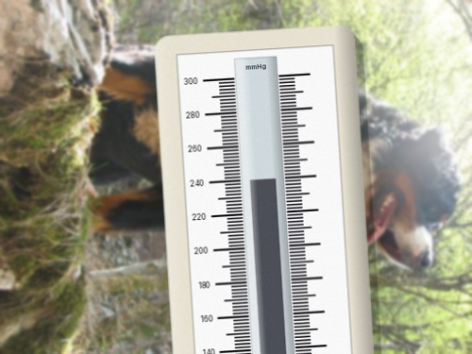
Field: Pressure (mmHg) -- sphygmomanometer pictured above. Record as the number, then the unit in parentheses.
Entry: 240 (mmHg)
